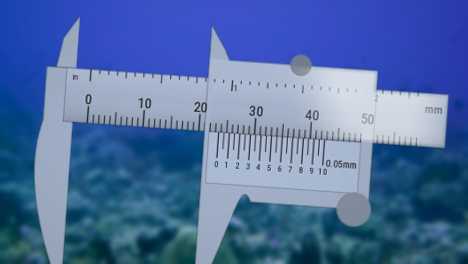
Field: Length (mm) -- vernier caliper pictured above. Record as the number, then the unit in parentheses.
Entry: 23.6 (mm)
